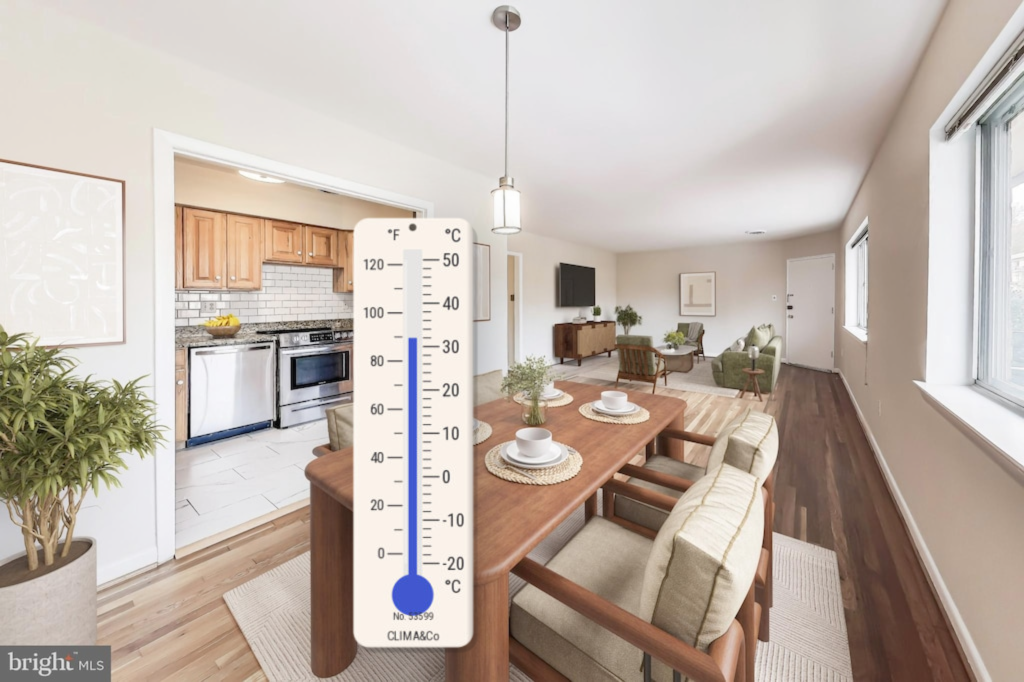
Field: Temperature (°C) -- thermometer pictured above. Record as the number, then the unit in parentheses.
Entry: 32 (°C)
